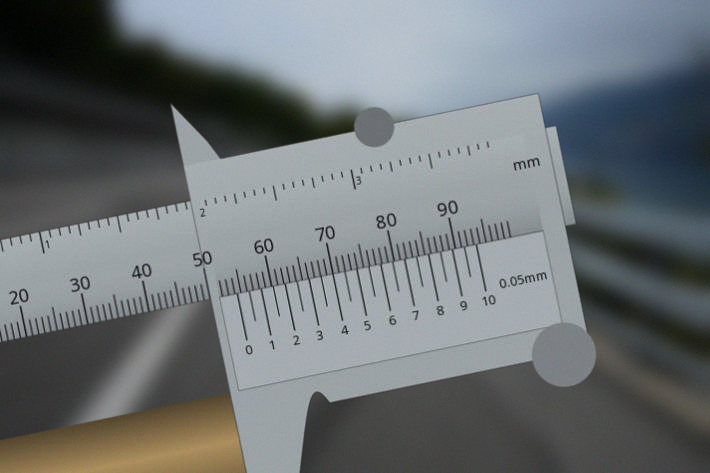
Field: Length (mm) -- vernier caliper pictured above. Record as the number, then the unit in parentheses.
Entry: 54.4 (mm)
